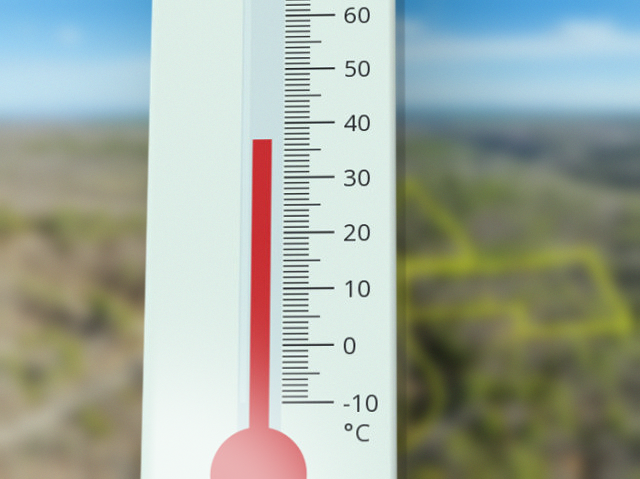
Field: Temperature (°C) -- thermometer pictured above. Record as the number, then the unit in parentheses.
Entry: 37 (°C)
